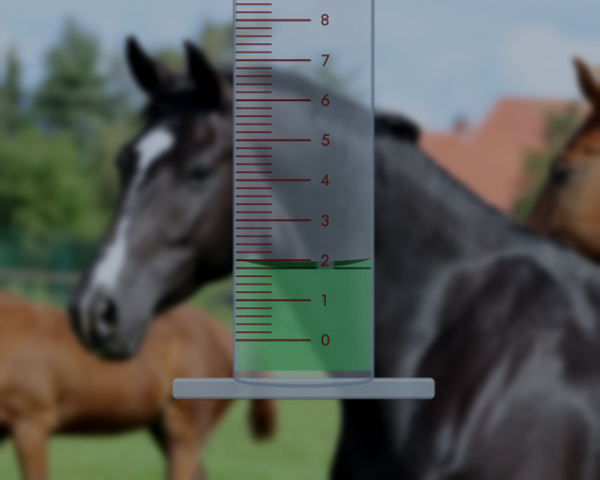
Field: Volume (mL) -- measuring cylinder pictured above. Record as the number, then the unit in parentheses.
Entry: 1.8 (mL)
